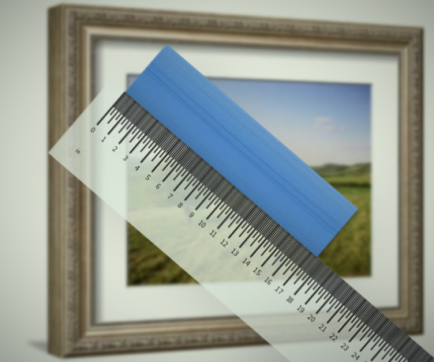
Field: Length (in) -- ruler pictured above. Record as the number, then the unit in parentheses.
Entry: 17.5 (in)
